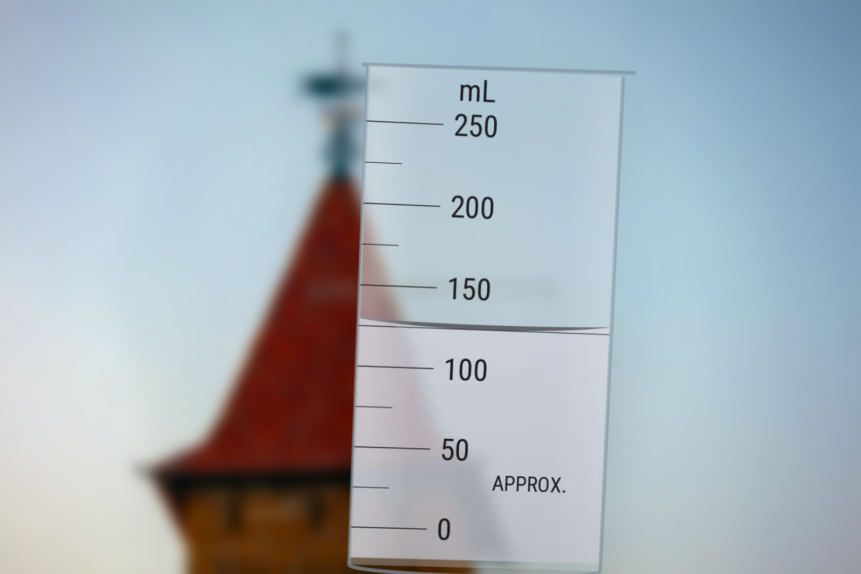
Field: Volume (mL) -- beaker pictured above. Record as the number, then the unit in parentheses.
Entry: 125 (mL)
